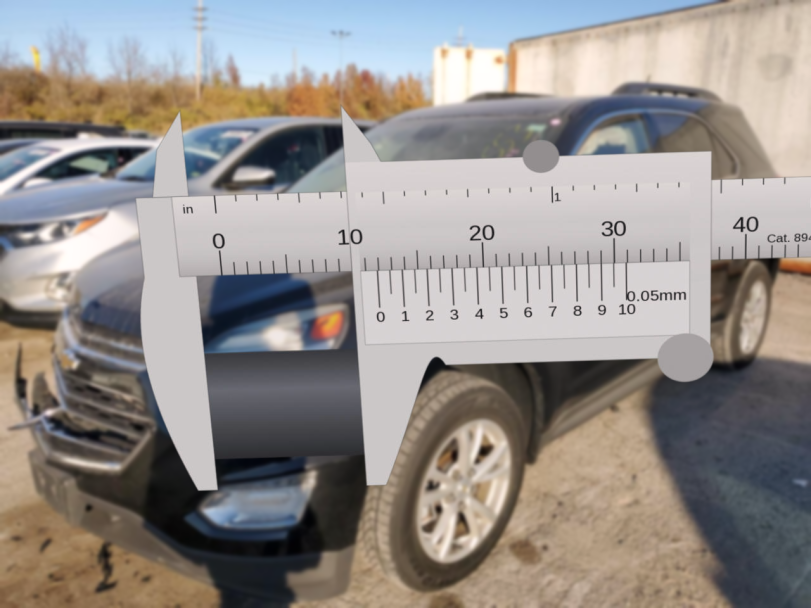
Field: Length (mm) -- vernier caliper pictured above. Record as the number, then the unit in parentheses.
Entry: 11.9 (mm)
